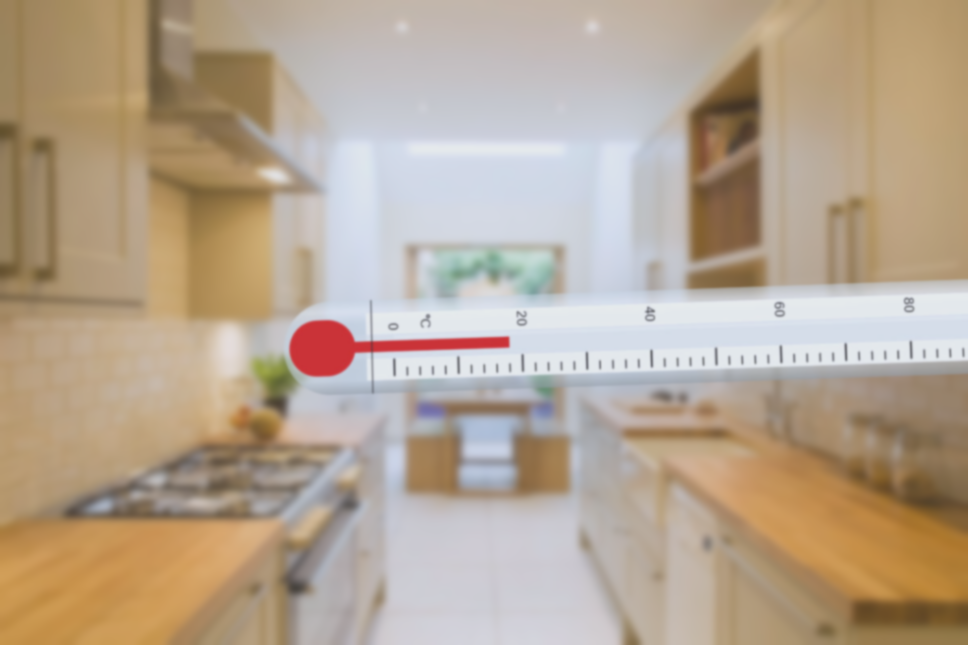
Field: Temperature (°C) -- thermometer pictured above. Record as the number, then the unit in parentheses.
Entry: 18 (°C)
